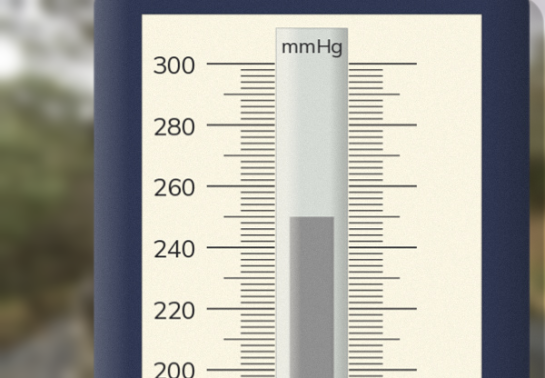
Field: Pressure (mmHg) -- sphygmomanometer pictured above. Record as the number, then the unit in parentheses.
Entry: 250 (mmHg)
